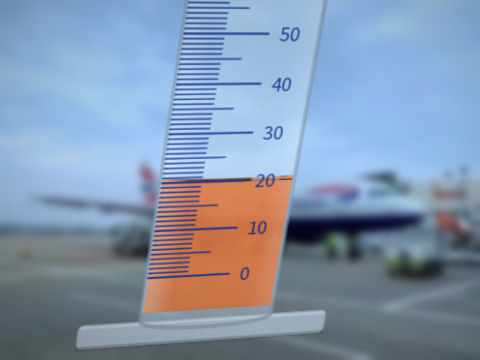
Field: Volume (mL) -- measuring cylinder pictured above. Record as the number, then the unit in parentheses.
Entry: 20 (mL)
